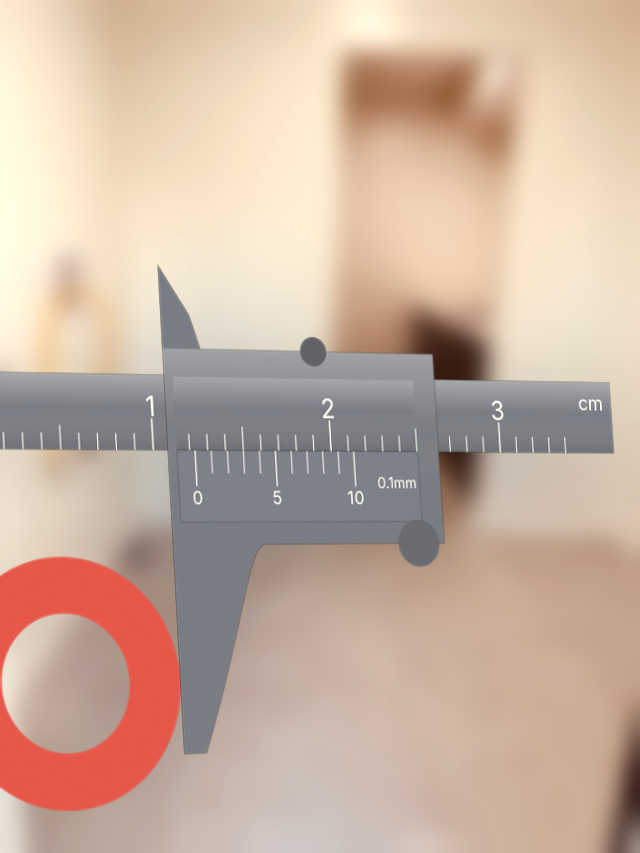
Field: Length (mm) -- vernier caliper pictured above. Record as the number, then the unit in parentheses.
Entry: 12.3 (mm)
